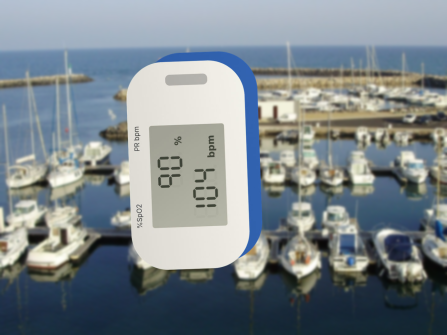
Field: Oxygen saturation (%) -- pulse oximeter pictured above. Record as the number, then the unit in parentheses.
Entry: 90 (%)
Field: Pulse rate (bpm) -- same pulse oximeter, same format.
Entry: 104 (bpm)
